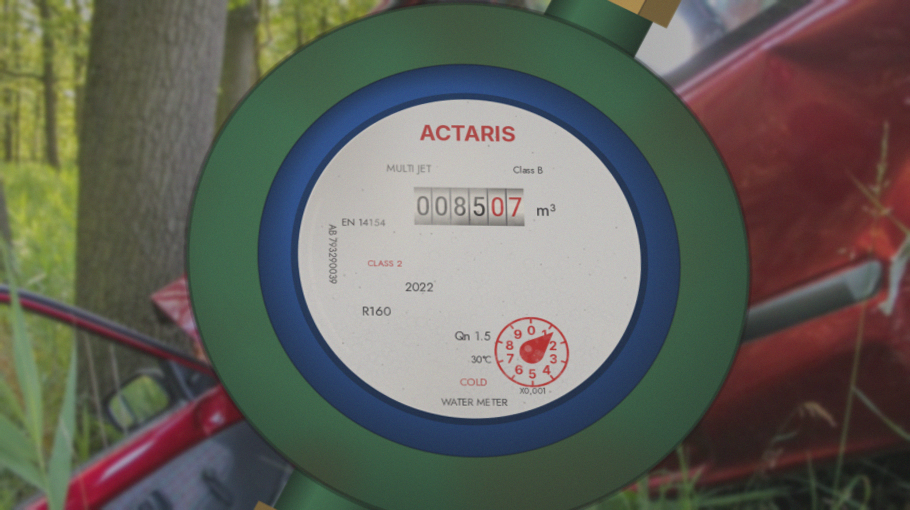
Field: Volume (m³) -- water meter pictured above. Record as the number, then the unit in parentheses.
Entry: 85.071 (m³)
